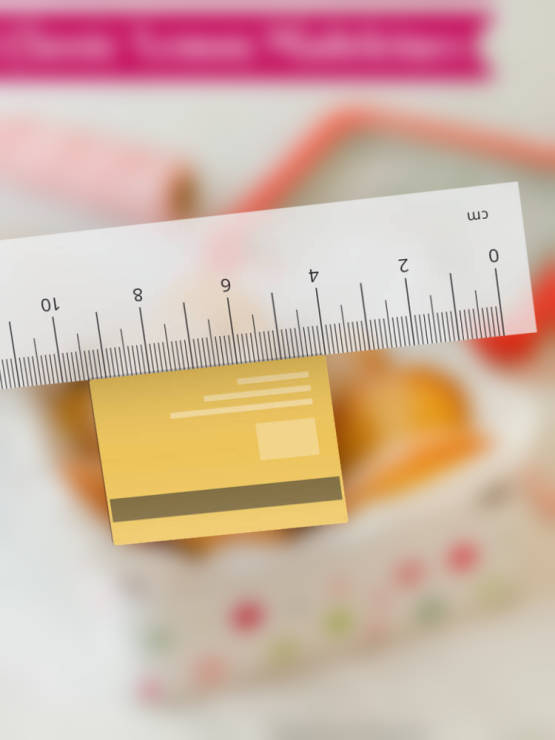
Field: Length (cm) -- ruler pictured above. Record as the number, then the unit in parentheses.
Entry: 5.4 (cm)
